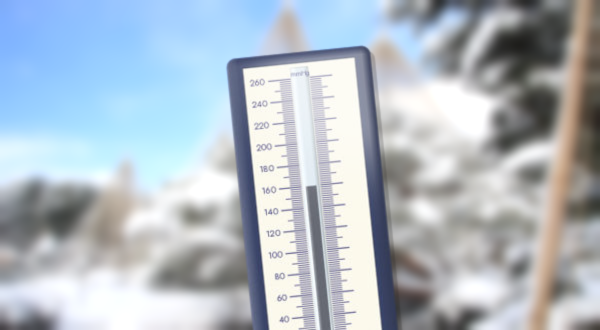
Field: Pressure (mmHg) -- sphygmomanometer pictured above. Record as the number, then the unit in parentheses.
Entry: 160 (mmHg)
